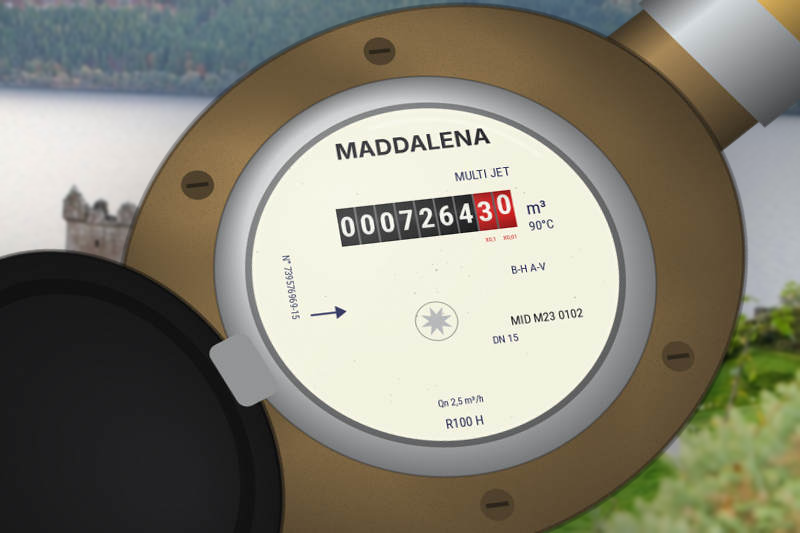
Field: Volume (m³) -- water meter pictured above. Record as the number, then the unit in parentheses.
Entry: 7264.30 (m³)
